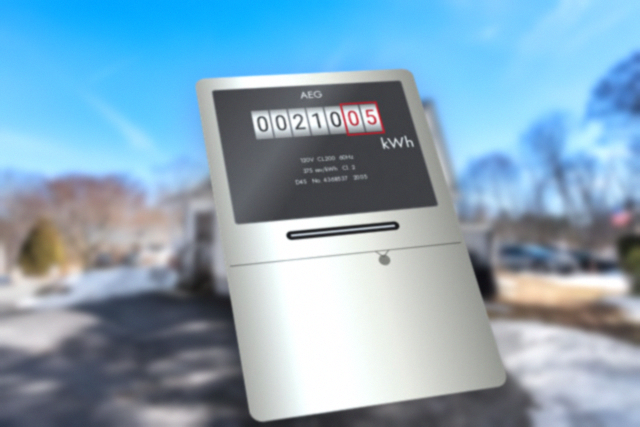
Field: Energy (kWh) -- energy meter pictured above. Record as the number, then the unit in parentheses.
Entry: 210.05 (kWh)
